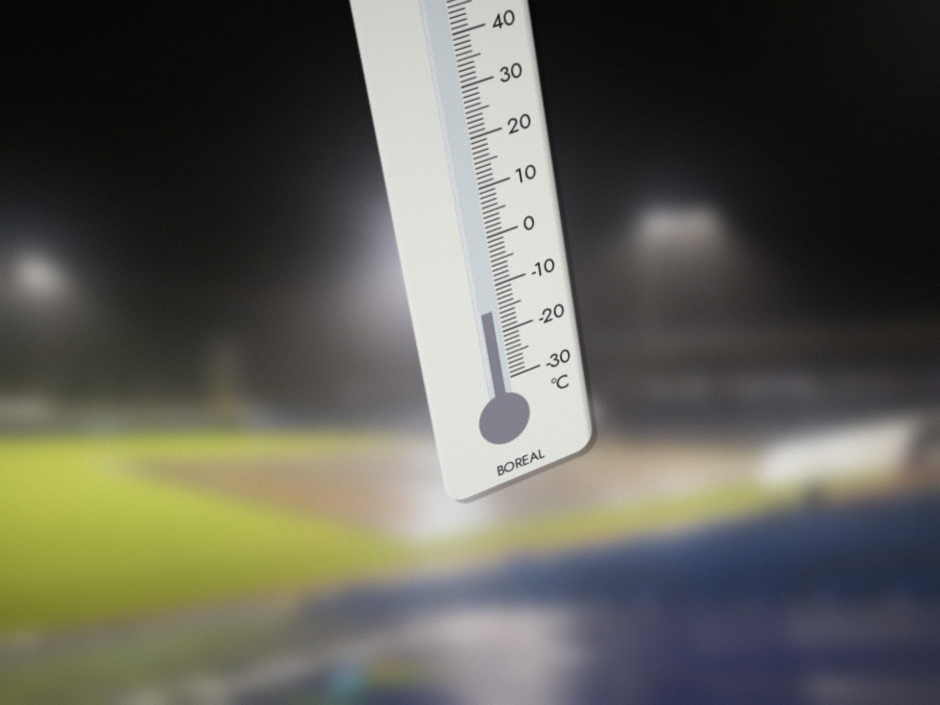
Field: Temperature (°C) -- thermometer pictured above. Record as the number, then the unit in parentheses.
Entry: -15 (°C)
